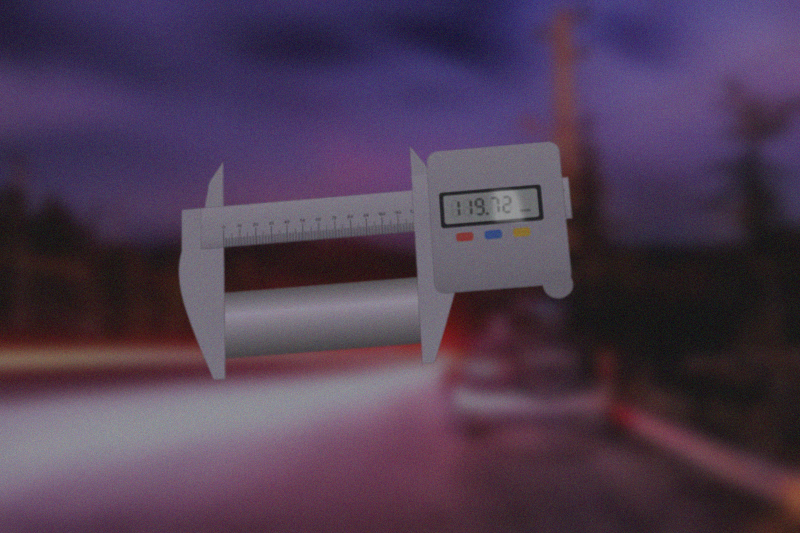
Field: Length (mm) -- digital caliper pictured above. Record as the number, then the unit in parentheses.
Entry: 119.72 (mm)
